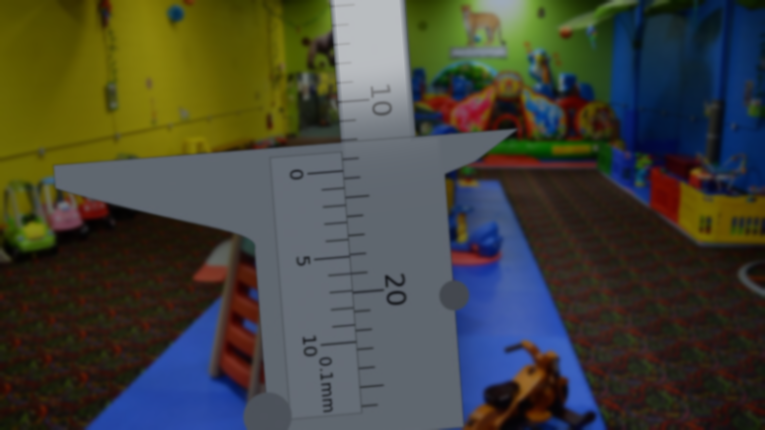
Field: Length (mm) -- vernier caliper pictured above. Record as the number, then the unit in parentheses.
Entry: 13.6 (mm)
